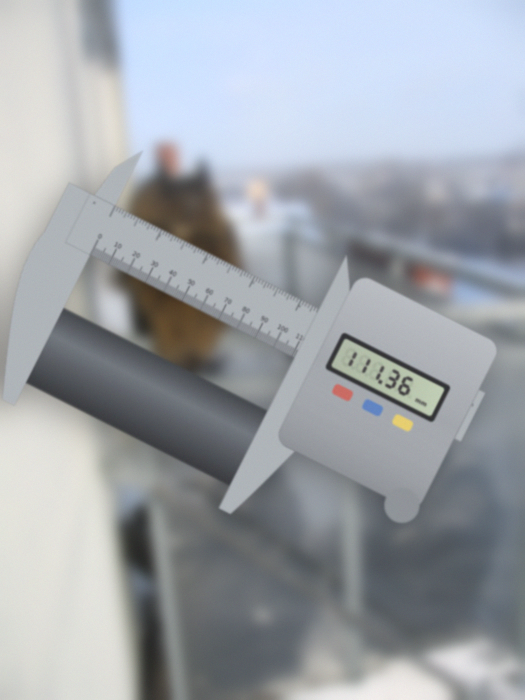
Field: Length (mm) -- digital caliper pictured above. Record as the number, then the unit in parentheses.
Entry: 111.36 (mm)
